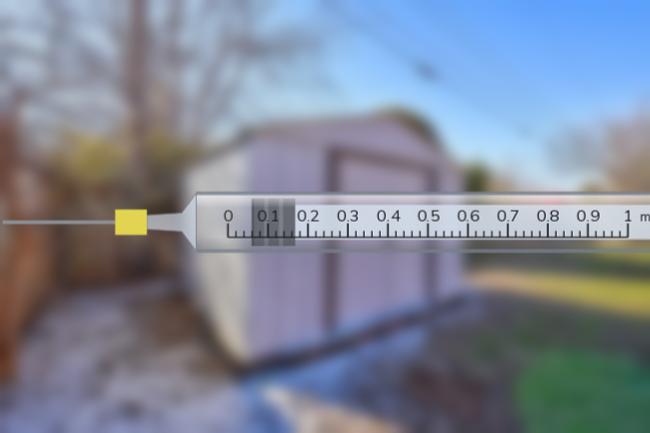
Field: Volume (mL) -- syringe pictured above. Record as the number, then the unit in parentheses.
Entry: 0.06 (mL)
